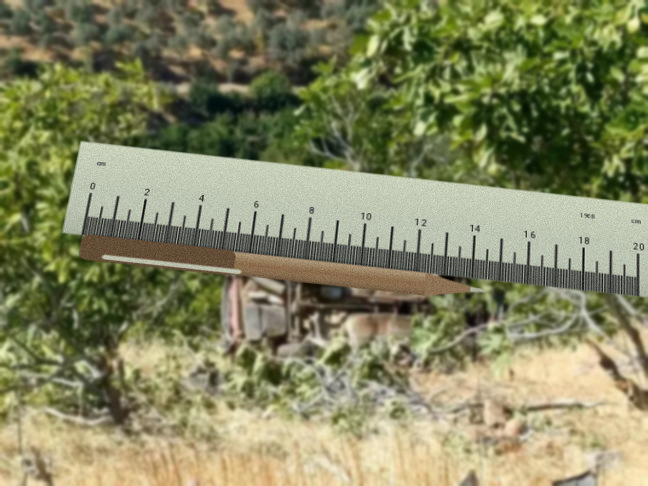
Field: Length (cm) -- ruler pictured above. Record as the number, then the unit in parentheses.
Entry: 14.5 (cm)
